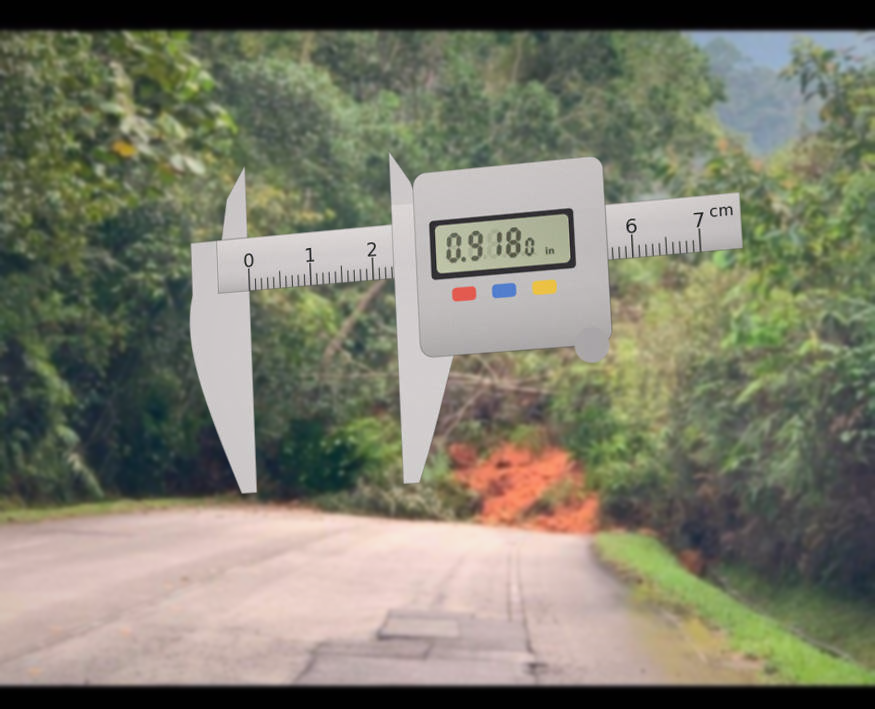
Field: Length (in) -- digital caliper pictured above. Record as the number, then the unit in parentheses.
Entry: 0.9180 (in)
